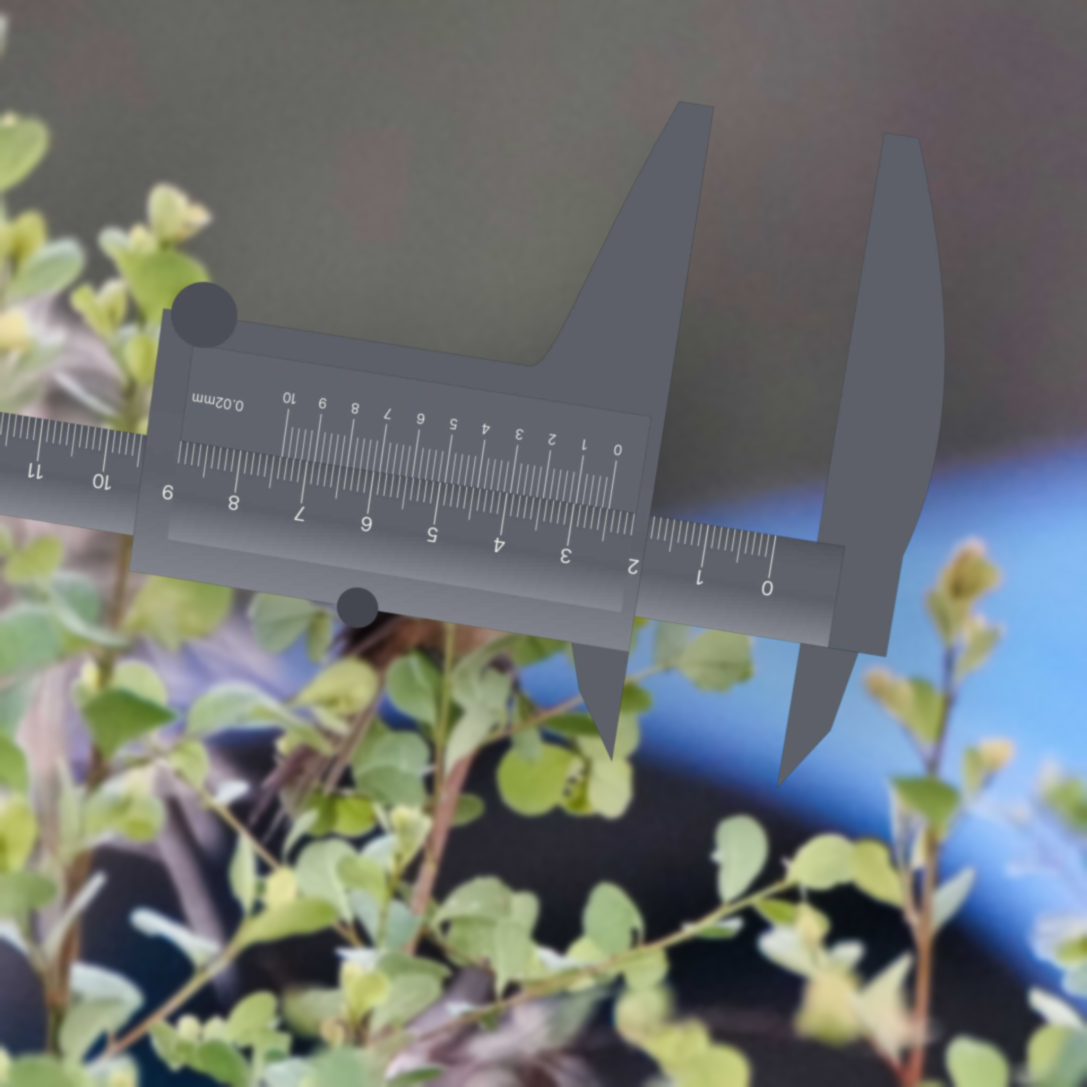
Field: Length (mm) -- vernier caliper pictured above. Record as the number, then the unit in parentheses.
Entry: 24.8 (mm)
